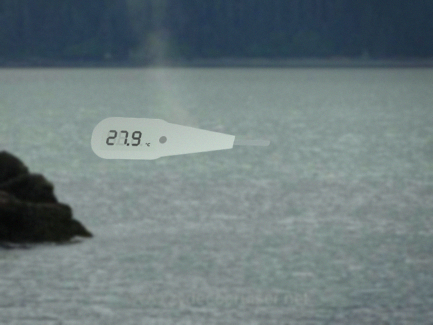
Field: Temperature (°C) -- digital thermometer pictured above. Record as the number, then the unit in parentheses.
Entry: 27.9 (°C)
